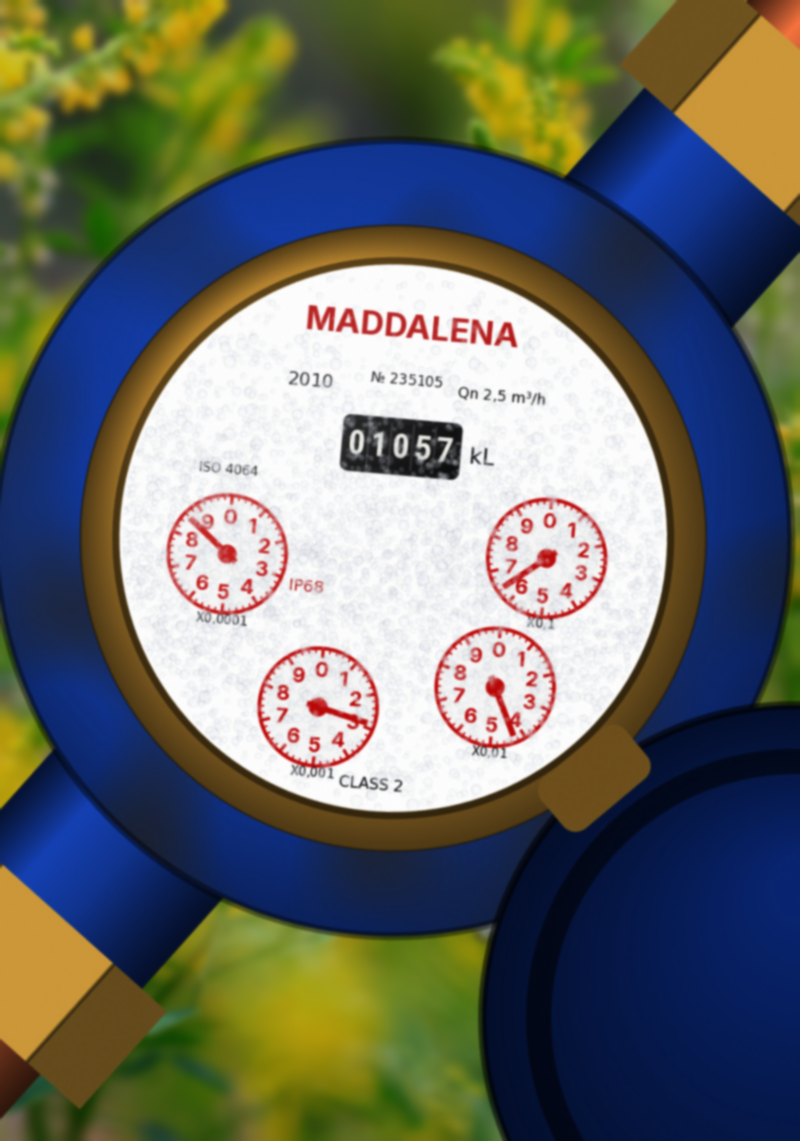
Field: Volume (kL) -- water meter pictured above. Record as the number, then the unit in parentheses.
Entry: 1057.6428 (kL)
